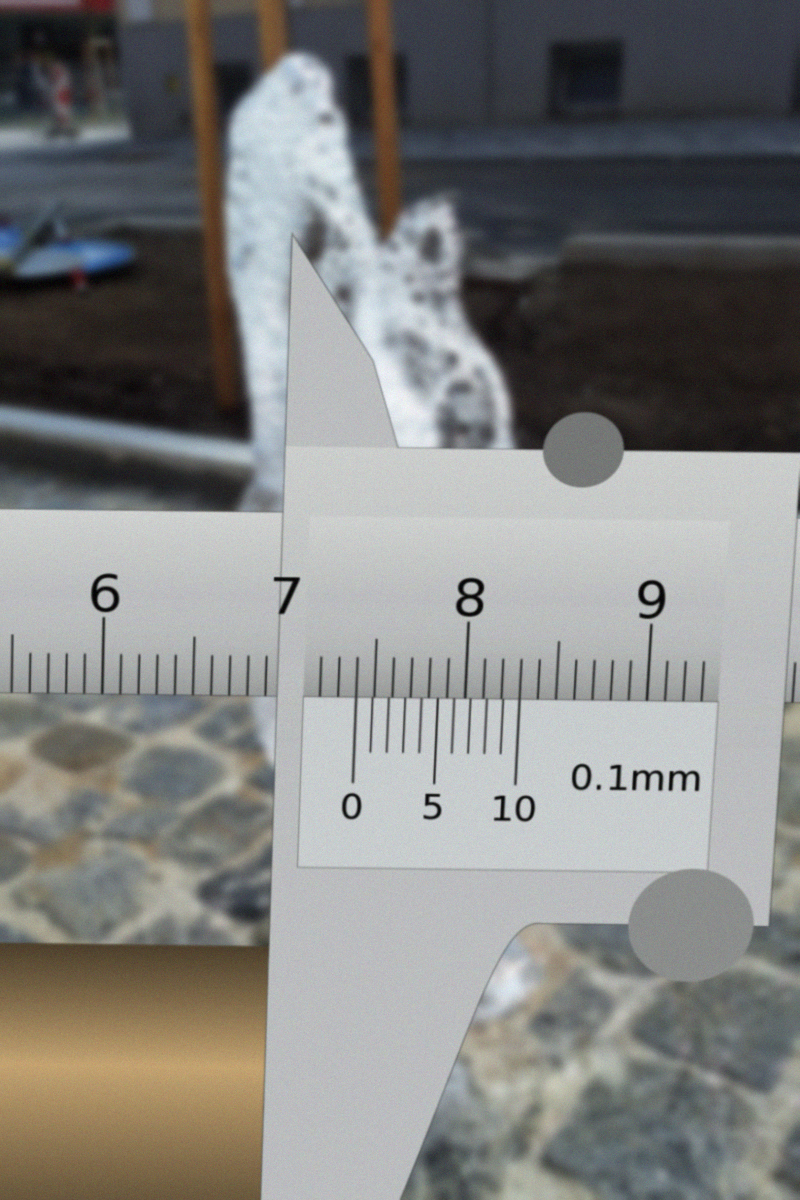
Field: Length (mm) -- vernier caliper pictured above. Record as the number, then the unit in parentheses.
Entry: 74.0 (mm)
